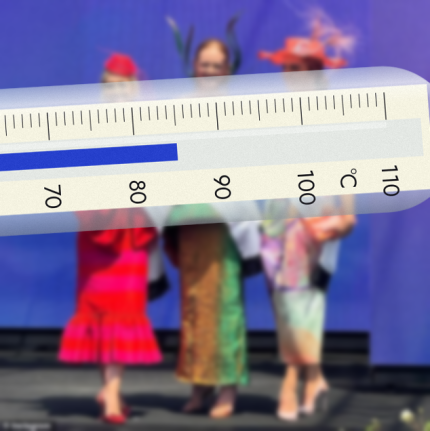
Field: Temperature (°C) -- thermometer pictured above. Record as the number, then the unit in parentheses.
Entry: 85 (°C)
